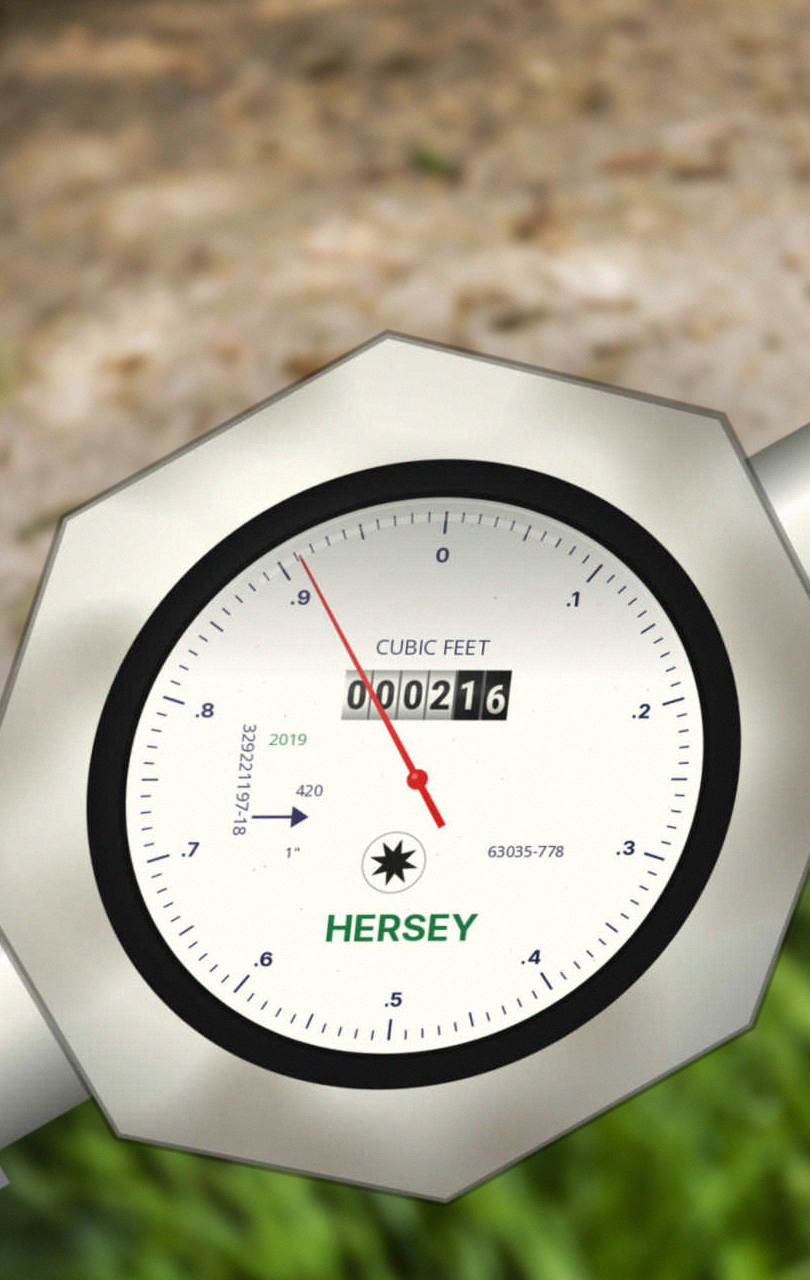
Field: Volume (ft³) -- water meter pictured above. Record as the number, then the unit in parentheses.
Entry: 215.91 (ft³)
